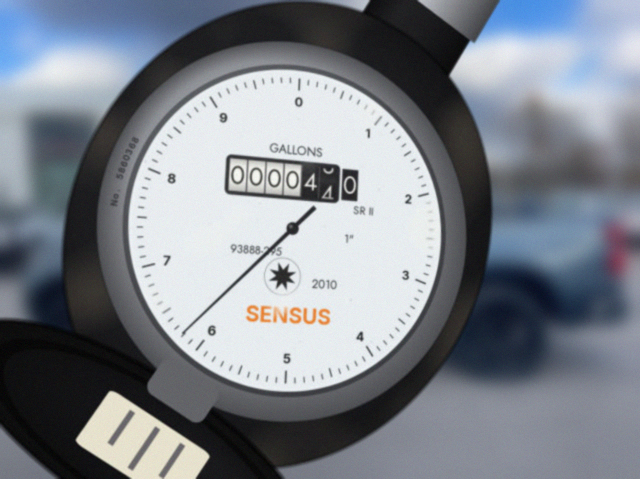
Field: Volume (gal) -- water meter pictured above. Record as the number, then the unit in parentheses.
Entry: 436.2 (gal)
